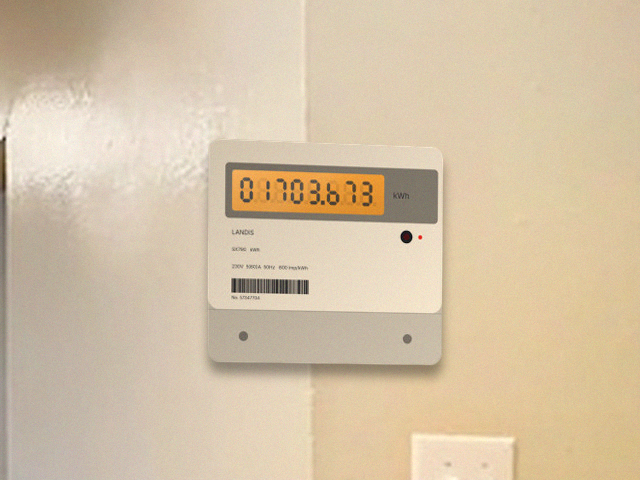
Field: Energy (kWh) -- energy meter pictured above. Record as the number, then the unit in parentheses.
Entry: 1703.673 (kWh)
